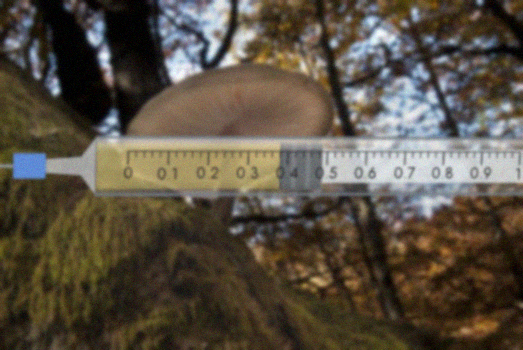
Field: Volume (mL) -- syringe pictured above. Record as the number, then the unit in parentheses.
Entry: 0.38 (mL)
